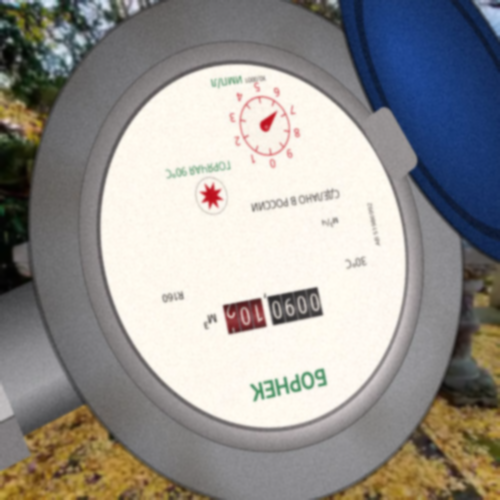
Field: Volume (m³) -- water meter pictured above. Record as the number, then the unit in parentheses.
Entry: 90.1016 (m³)
